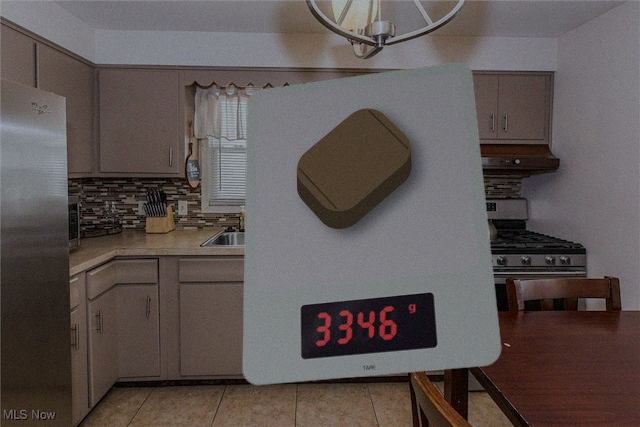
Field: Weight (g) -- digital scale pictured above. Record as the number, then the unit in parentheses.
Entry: 3346 (g)
